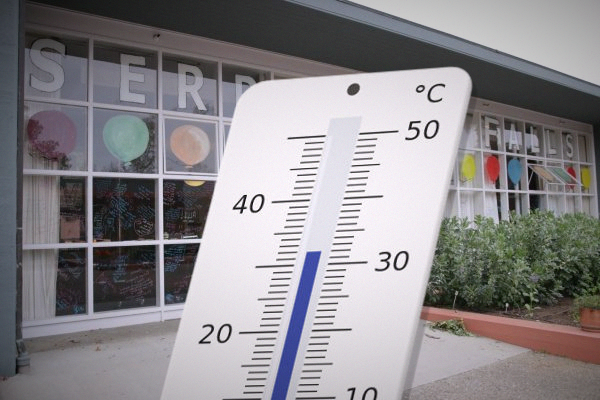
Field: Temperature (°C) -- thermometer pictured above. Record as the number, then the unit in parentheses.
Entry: 32 (°C)
